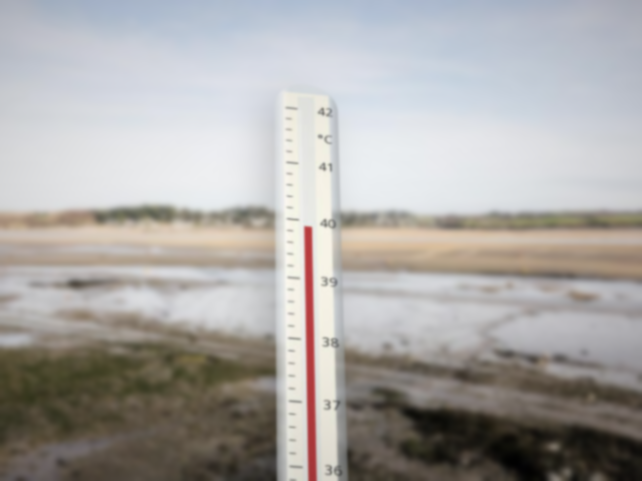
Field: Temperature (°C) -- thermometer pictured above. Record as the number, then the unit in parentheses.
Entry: 39.9 (°C)
